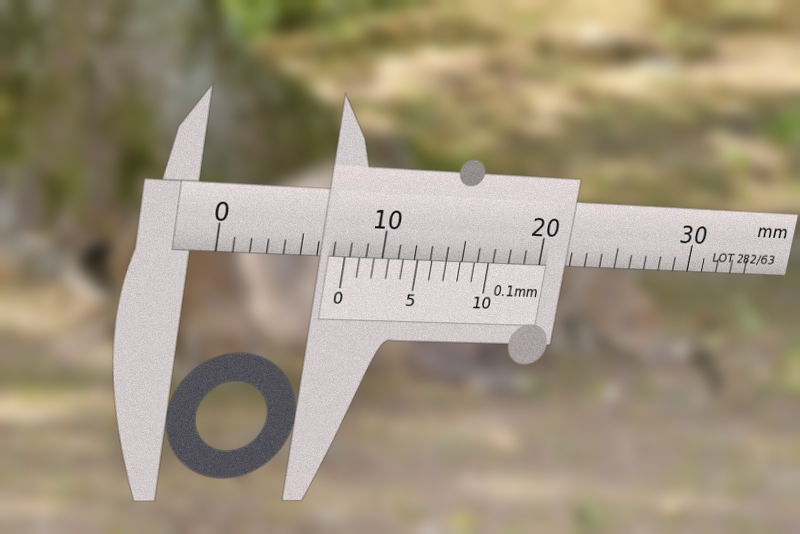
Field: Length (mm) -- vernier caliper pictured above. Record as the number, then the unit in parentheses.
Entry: 7.7 (mm)
